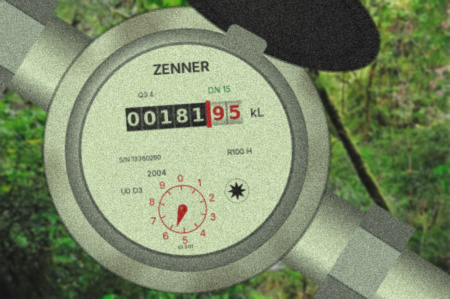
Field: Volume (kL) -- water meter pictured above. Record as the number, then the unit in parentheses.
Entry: 181.955 (kL)
